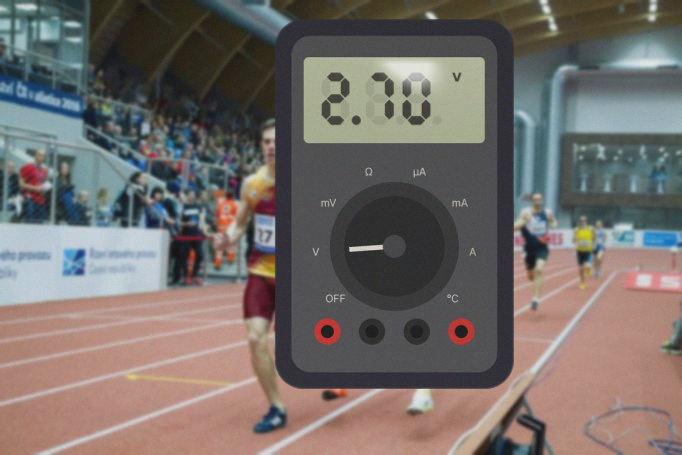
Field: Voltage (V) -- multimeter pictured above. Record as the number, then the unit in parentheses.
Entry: 2.70 (V)
